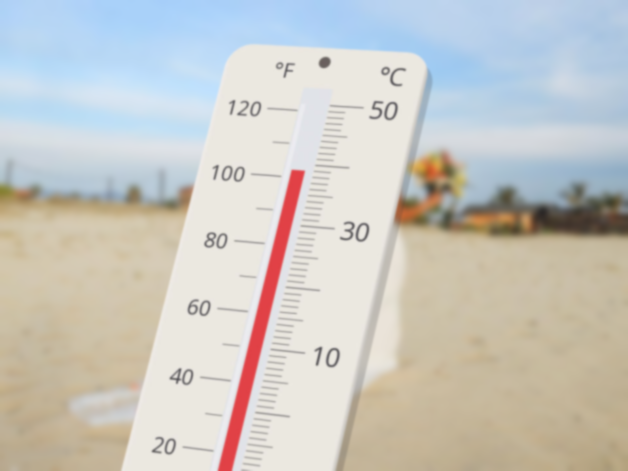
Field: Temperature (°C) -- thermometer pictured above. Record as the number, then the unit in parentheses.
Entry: 39 (°C)
